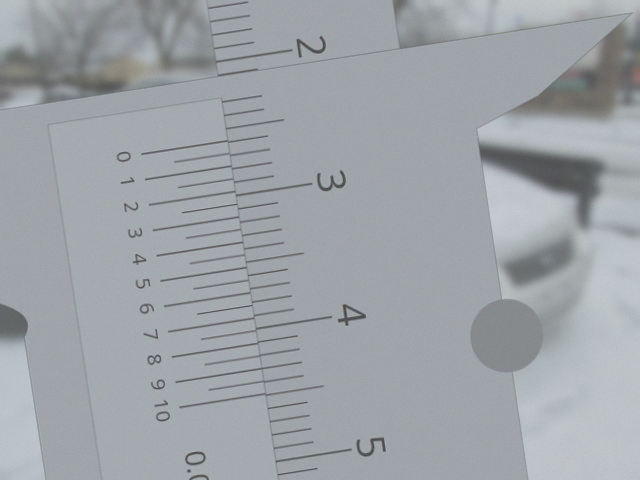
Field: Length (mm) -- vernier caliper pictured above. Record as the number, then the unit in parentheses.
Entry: 25.9 (mm)
